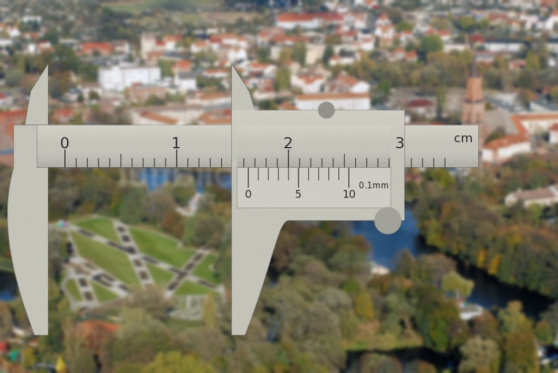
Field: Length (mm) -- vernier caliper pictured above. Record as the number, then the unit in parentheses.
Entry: 16.4 (mm)
